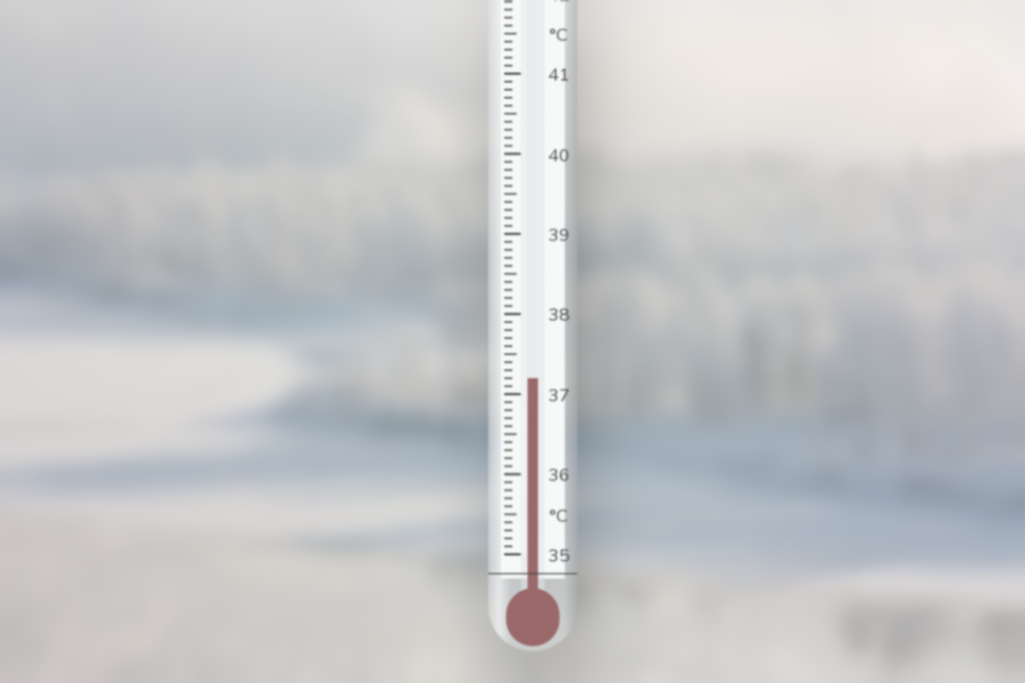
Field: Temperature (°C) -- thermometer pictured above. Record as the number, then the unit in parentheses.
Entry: 37.2 (°C)
